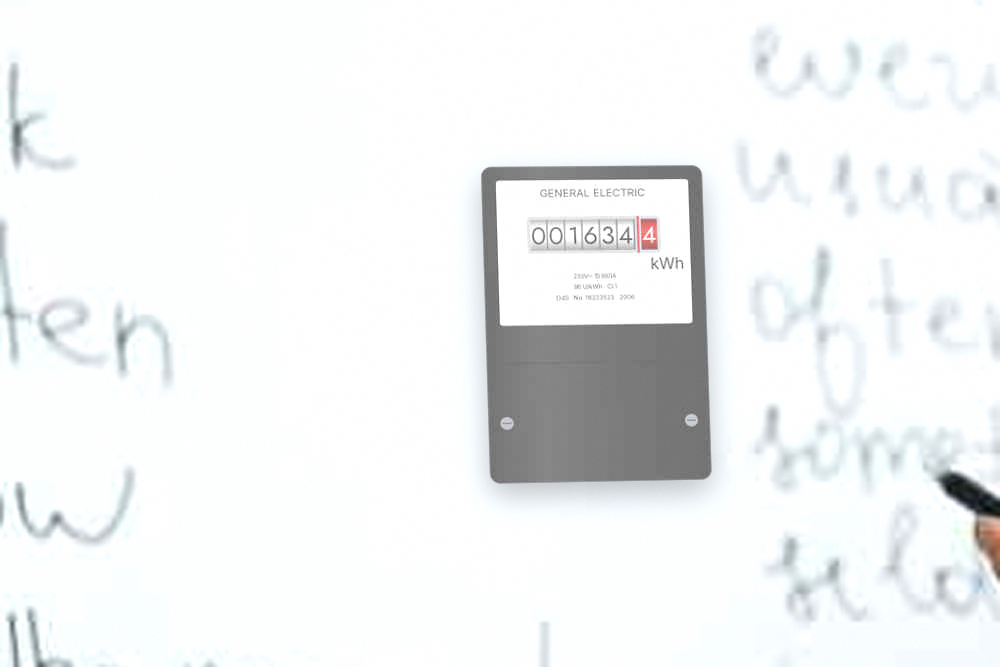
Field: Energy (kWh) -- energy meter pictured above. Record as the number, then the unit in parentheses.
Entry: 1634.4 (kWh)
